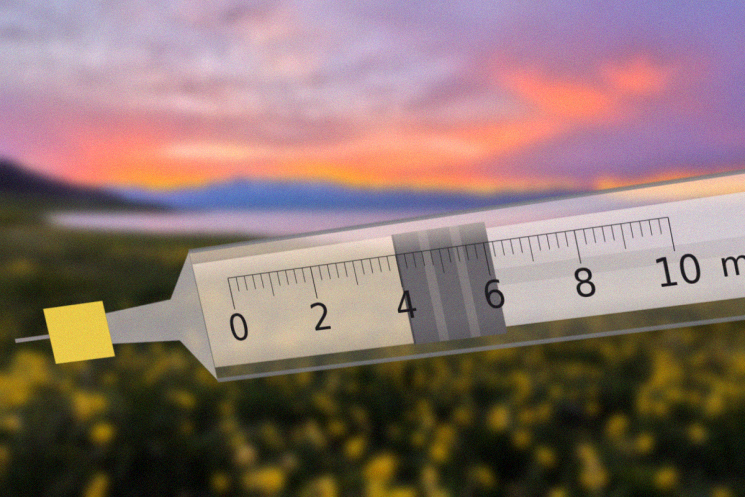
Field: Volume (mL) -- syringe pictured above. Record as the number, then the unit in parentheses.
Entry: 4 (mL)
